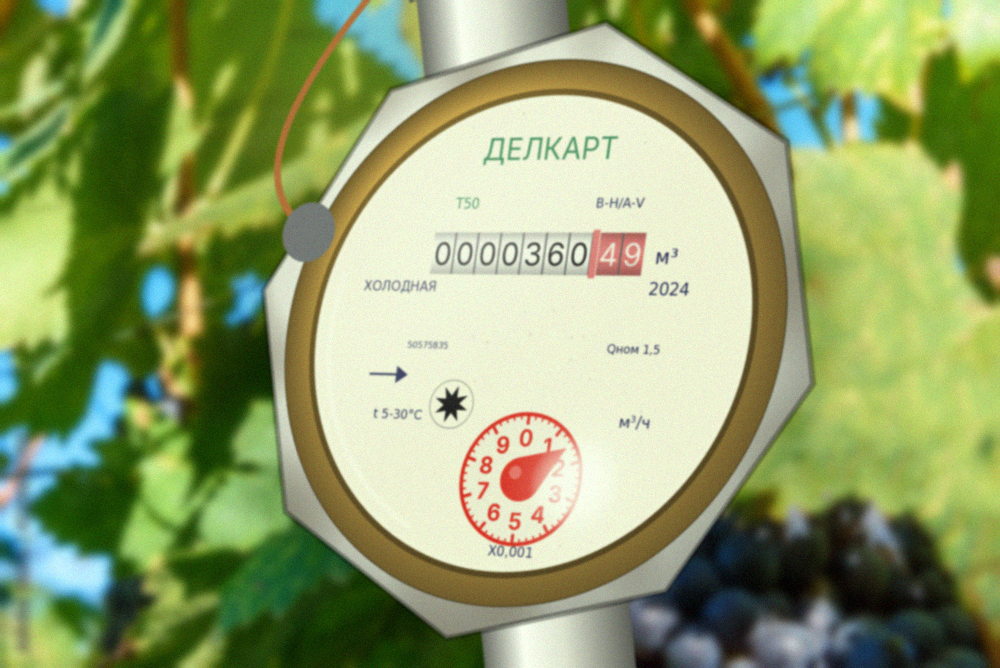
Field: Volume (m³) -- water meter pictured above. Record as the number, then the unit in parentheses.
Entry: 360.491 (m³)
